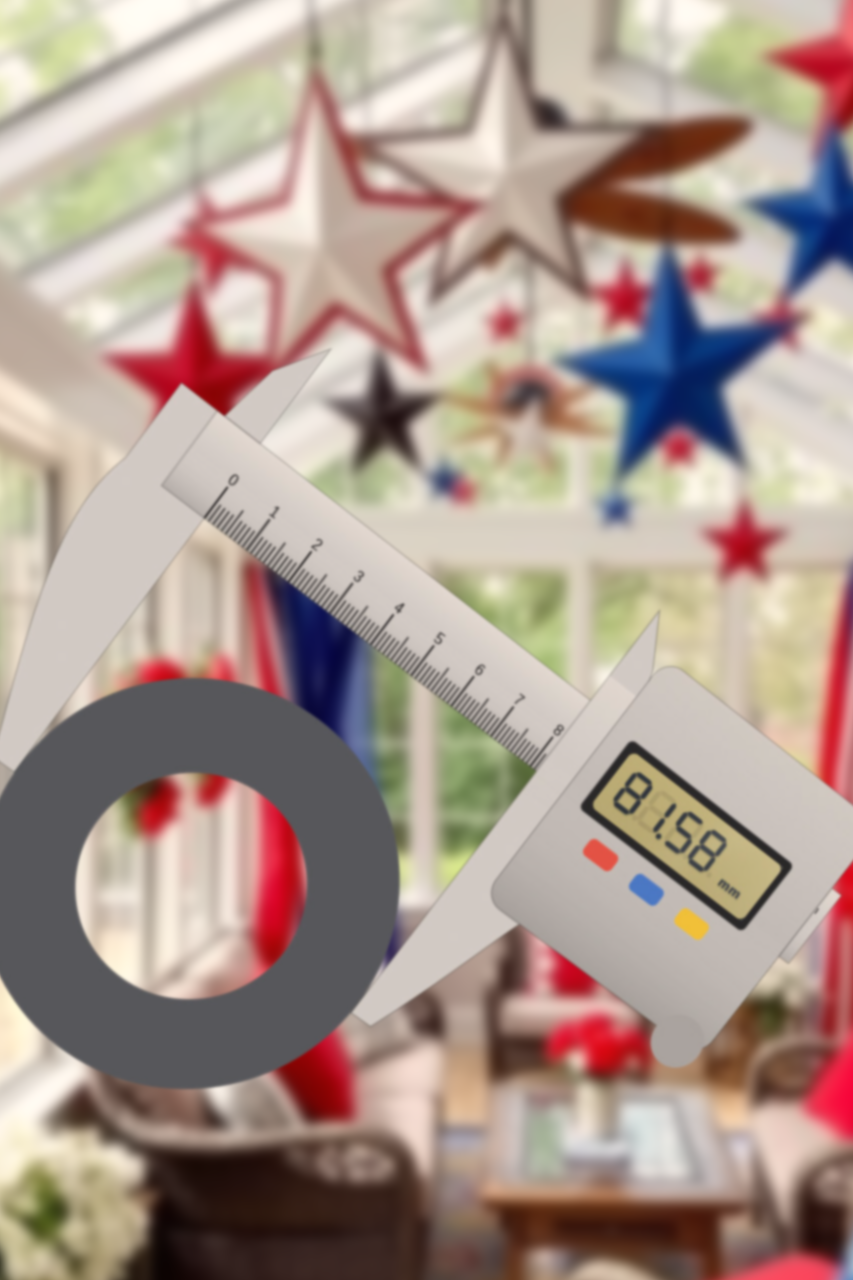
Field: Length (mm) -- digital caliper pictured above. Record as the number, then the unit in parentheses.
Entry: 81.58 (mm)
